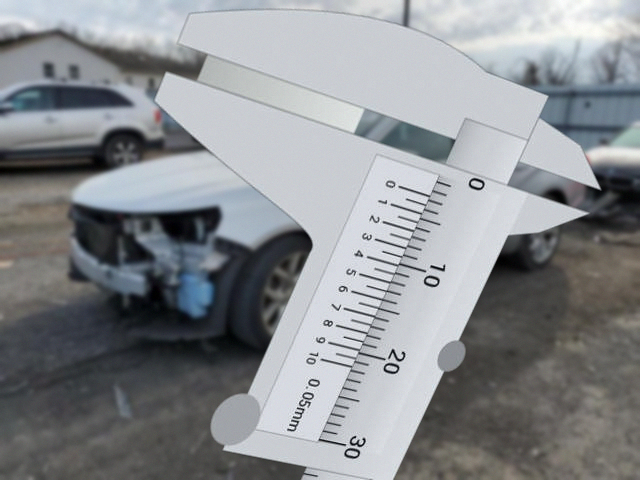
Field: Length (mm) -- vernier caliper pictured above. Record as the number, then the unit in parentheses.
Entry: 2.6 (mm)
